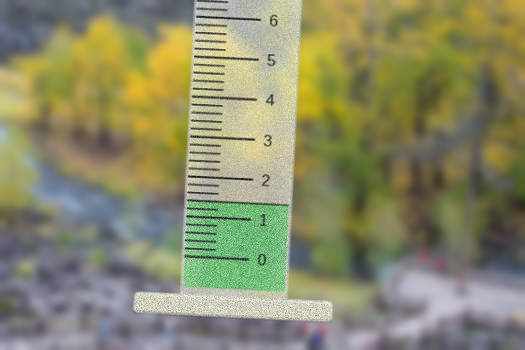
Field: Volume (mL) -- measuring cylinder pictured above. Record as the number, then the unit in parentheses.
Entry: 1.4 (mL)
